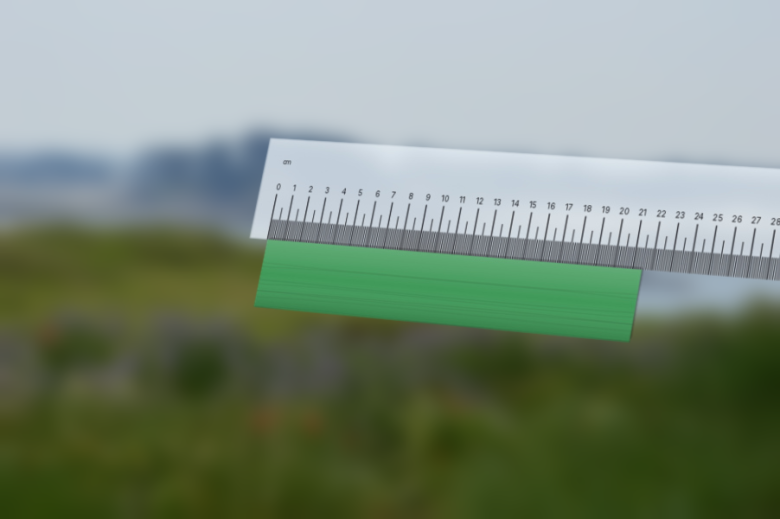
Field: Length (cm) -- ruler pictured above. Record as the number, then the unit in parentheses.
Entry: 21.5 (cm)
